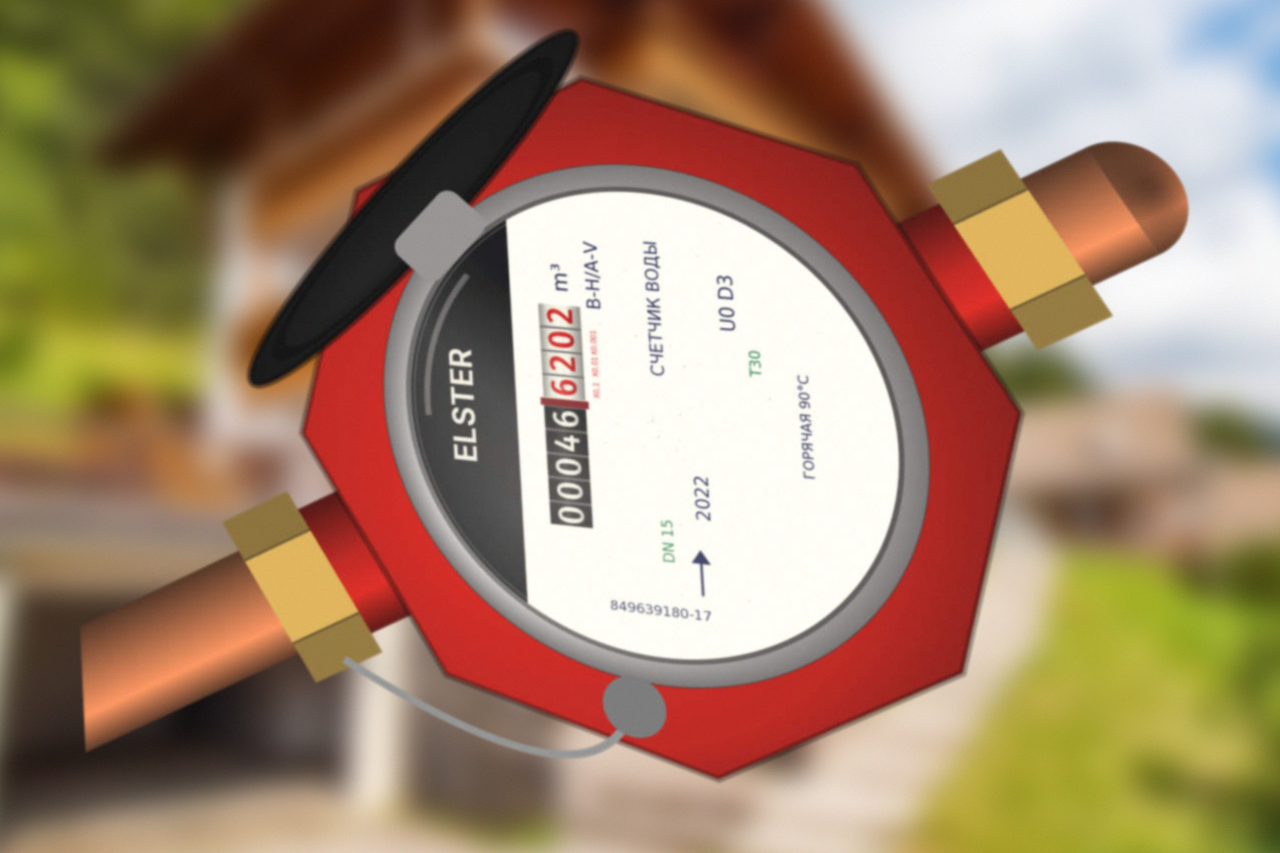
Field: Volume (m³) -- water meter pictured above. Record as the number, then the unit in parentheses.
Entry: 46.6202 (m³)
